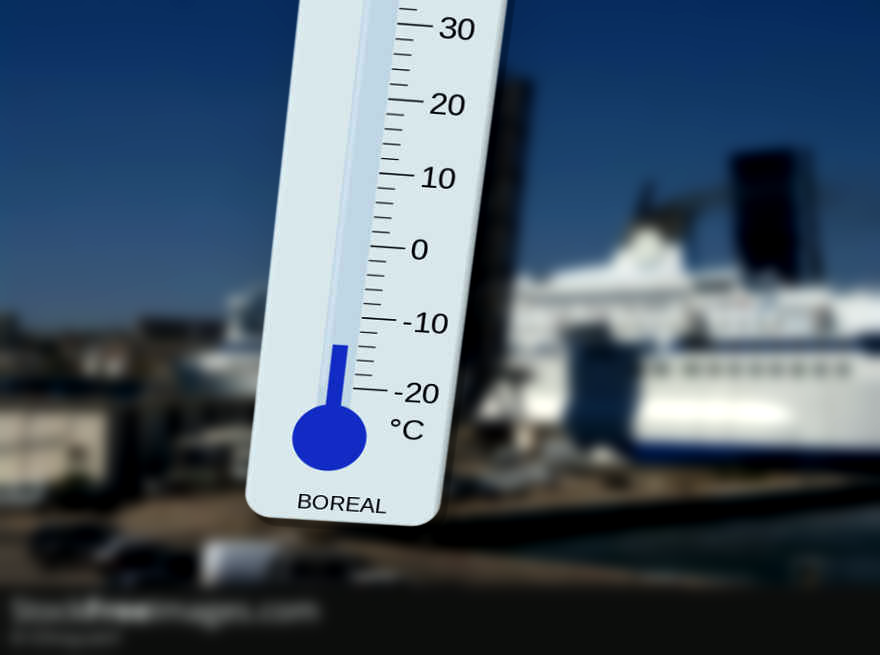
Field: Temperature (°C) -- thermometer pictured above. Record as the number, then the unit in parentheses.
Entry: -14 (°C)
